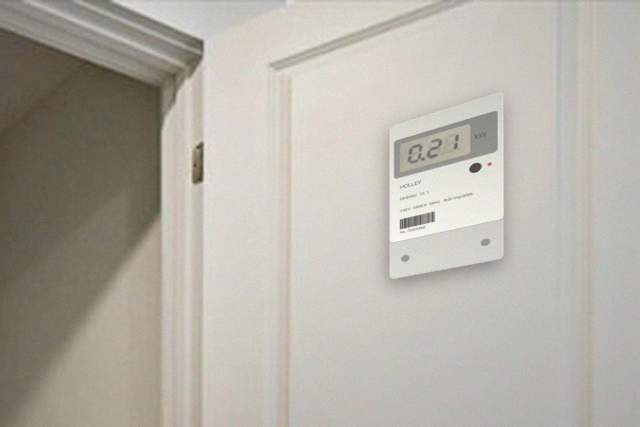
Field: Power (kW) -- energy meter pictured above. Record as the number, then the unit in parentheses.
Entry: 0.21 (kW)
